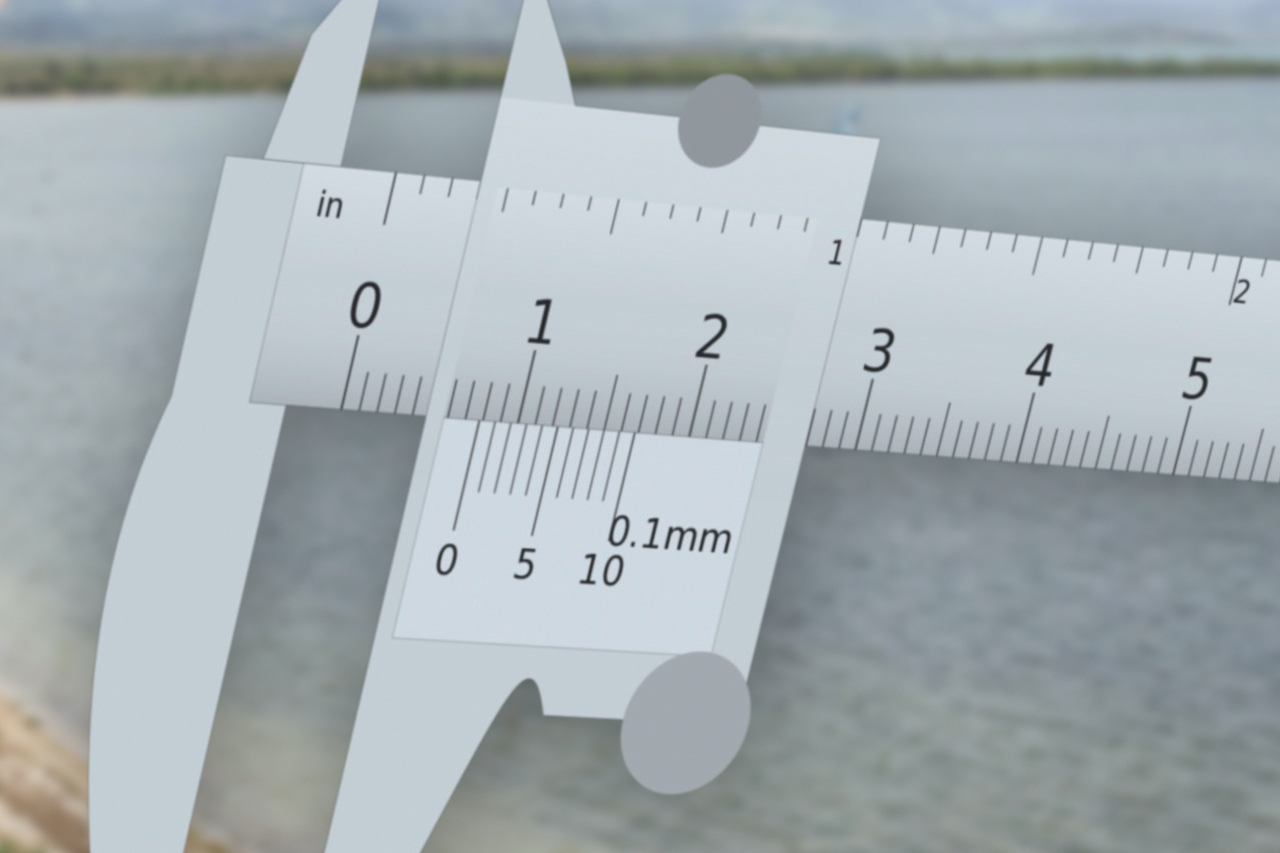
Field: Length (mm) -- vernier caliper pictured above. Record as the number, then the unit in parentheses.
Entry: 7.8 (mm)
